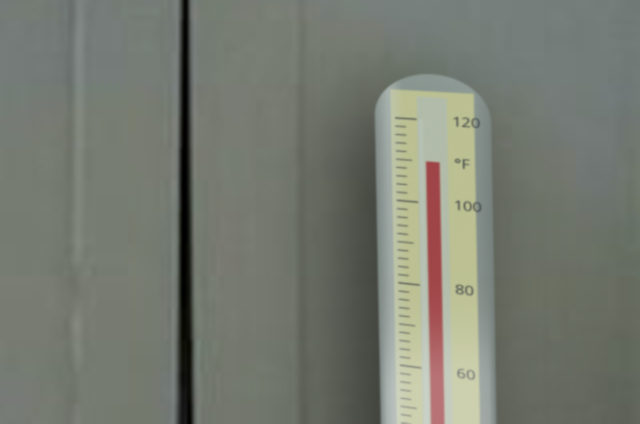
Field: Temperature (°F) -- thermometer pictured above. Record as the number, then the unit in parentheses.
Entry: 110 (°F)
